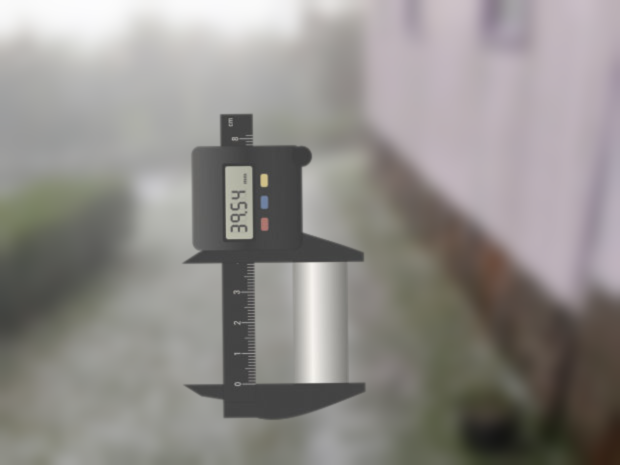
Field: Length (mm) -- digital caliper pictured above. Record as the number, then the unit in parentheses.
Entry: 39.54 (mm)
